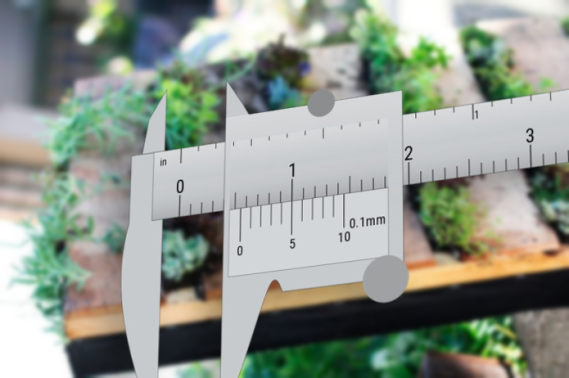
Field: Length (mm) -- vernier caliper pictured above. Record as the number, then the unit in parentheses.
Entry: 5.5 (mm)
